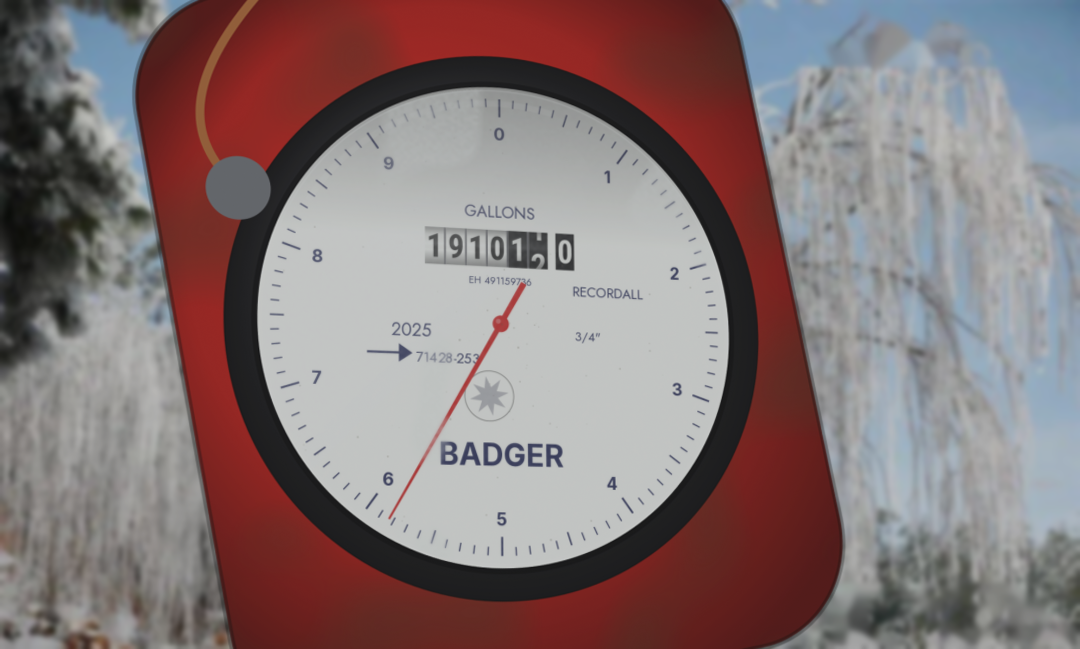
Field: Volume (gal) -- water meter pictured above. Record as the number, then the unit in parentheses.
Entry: 1910115.8 (gal)
